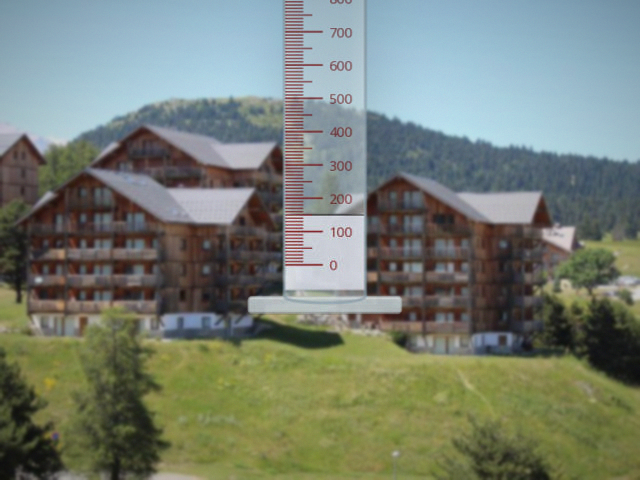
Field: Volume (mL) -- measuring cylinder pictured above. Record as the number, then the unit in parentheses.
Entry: 150 (mL)
